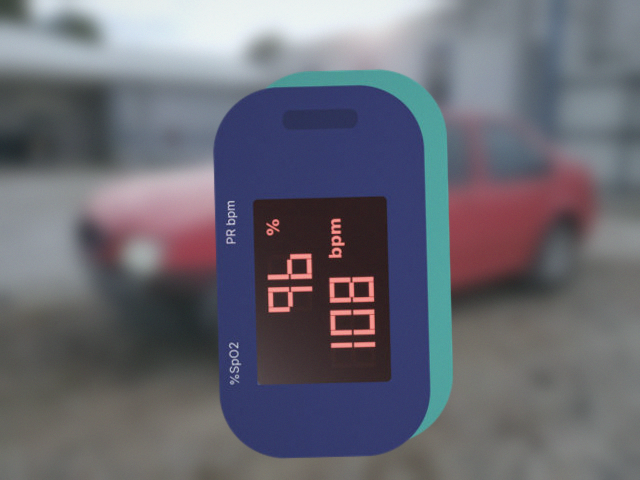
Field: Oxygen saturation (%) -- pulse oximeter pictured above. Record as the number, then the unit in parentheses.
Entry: 96 (%)
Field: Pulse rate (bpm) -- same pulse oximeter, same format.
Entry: 108 (bpm)
